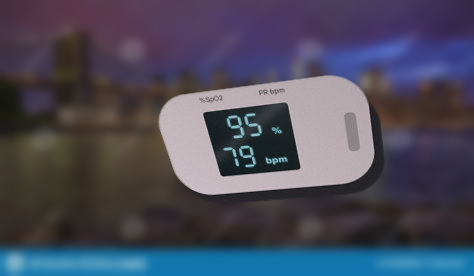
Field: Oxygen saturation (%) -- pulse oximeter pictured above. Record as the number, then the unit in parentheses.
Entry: 95 (%)
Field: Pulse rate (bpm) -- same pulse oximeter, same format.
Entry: 79 (bpm)
